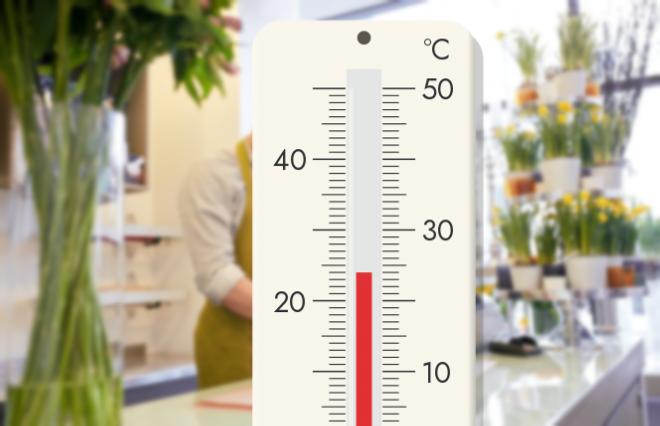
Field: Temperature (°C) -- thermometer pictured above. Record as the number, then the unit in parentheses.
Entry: 24 (°C)
